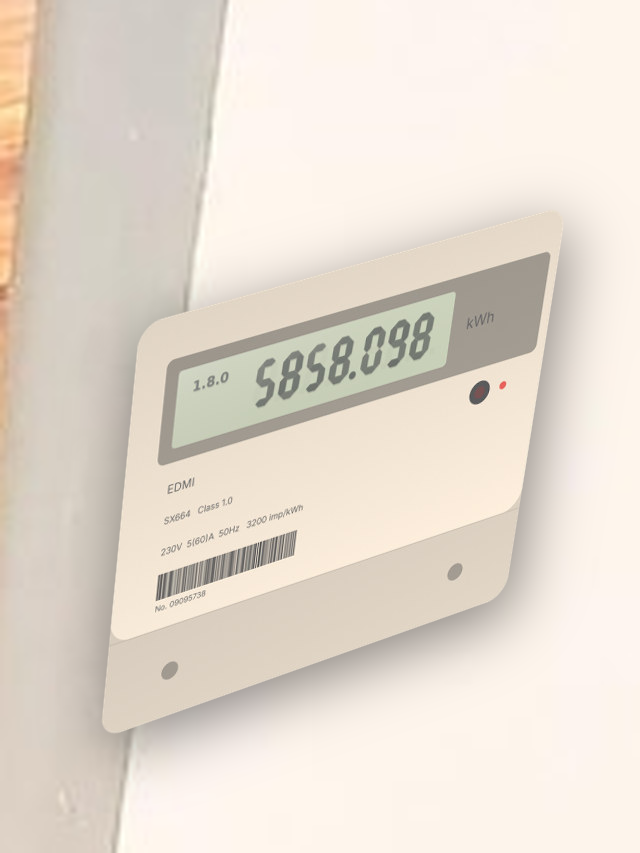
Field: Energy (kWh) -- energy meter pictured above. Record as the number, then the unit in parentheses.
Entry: 5858.098 (kWh)
